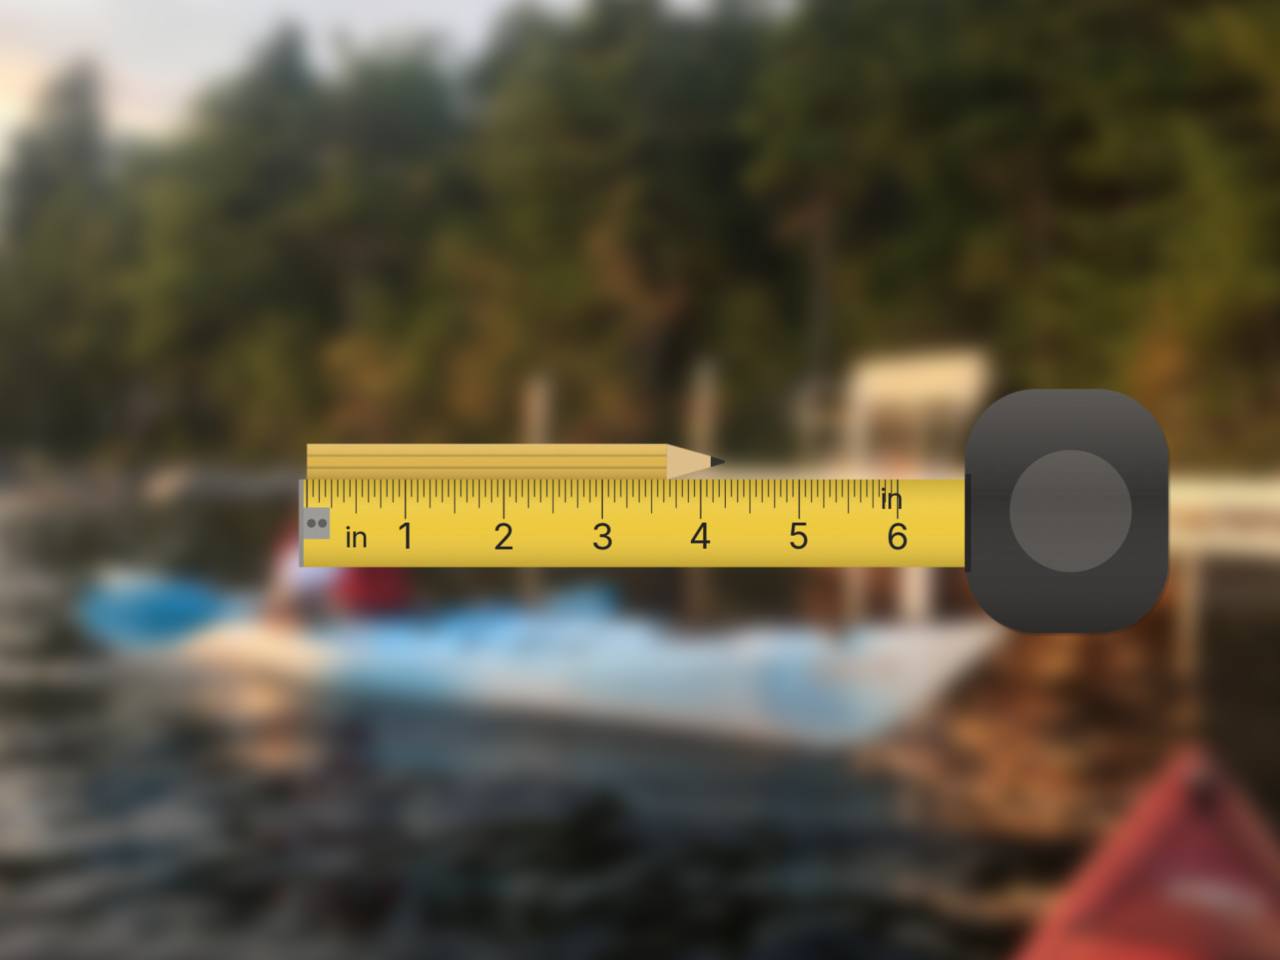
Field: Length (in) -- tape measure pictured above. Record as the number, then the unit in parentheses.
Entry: 4.25 (in)
